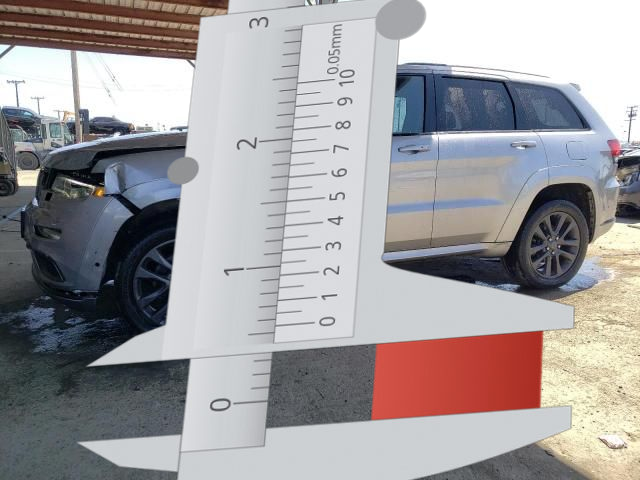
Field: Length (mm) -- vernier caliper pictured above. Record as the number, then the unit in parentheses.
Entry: 5.5 (mm)
